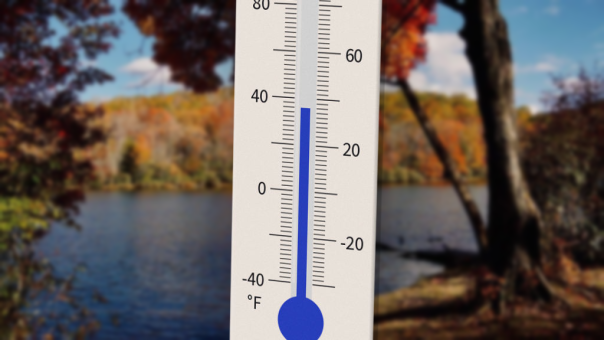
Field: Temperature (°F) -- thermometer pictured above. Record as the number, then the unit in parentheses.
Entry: 36 (°F)
